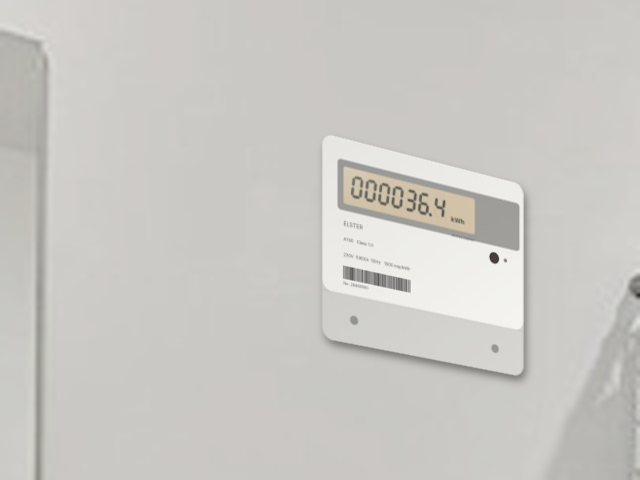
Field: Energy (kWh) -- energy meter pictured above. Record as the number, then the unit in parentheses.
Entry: 36.4 (kWh)
